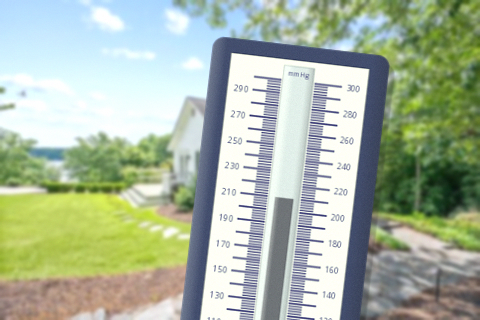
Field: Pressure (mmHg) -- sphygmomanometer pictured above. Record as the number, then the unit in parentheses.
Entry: 210 (mmHg)
